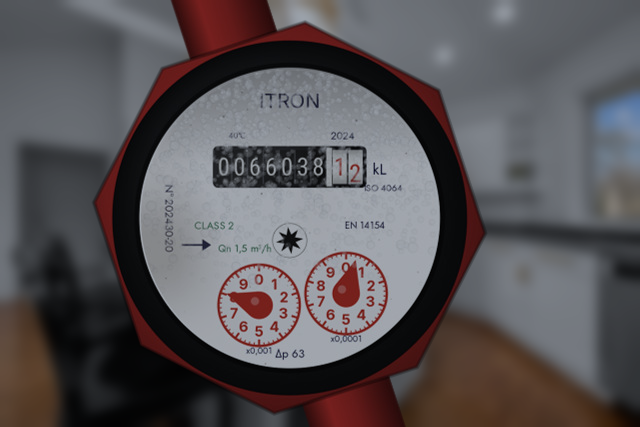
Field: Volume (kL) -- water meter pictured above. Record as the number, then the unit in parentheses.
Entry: 66038.1180 (kL)
